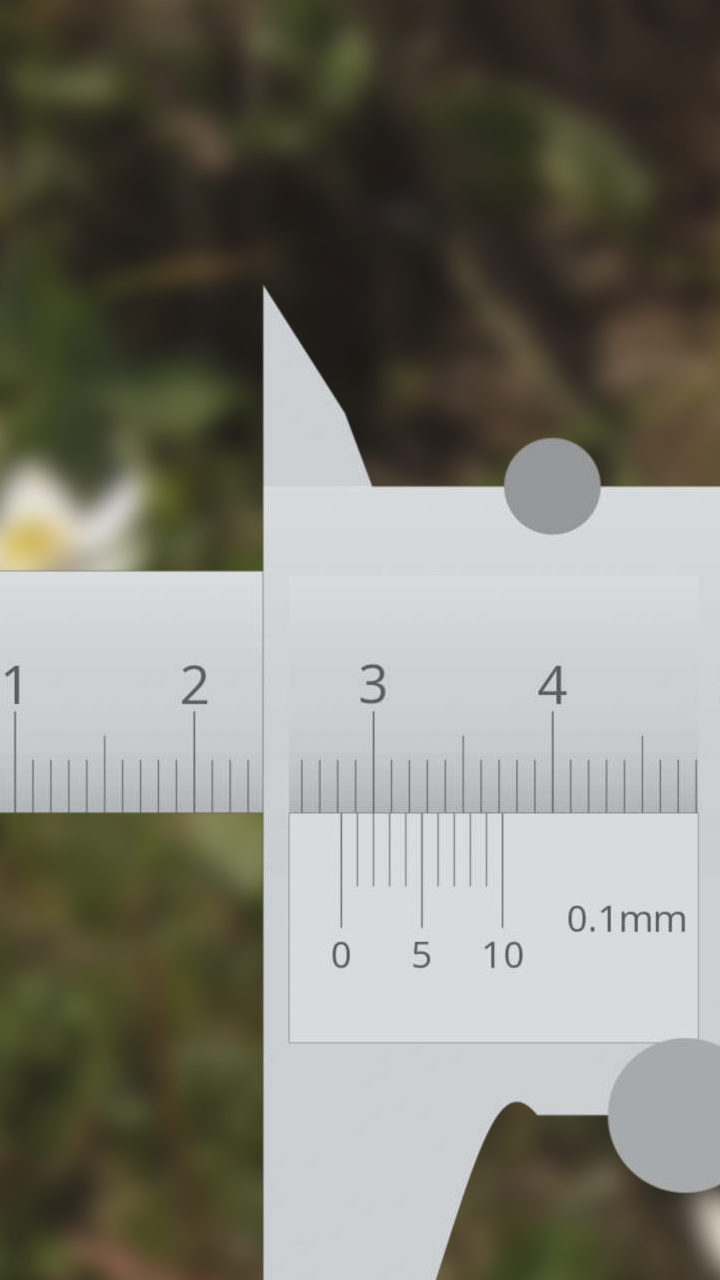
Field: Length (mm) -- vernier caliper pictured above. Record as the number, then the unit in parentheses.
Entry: 28.2 (mm)
